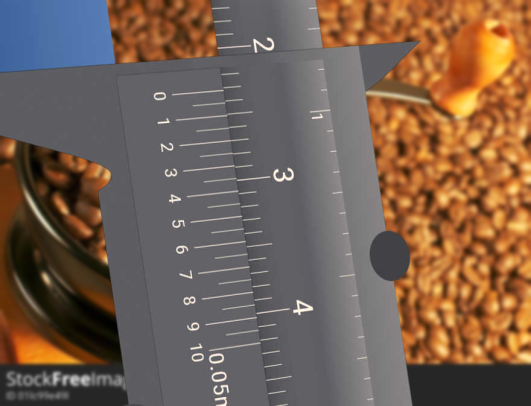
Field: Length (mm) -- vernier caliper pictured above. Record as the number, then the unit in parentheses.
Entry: 23.2 (mm)
